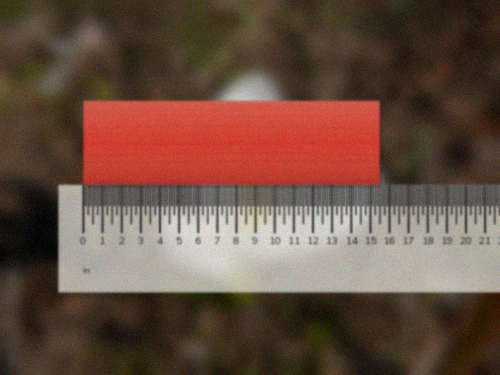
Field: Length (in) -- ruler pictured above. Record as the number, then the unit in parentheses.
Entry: 15.5 (in)
